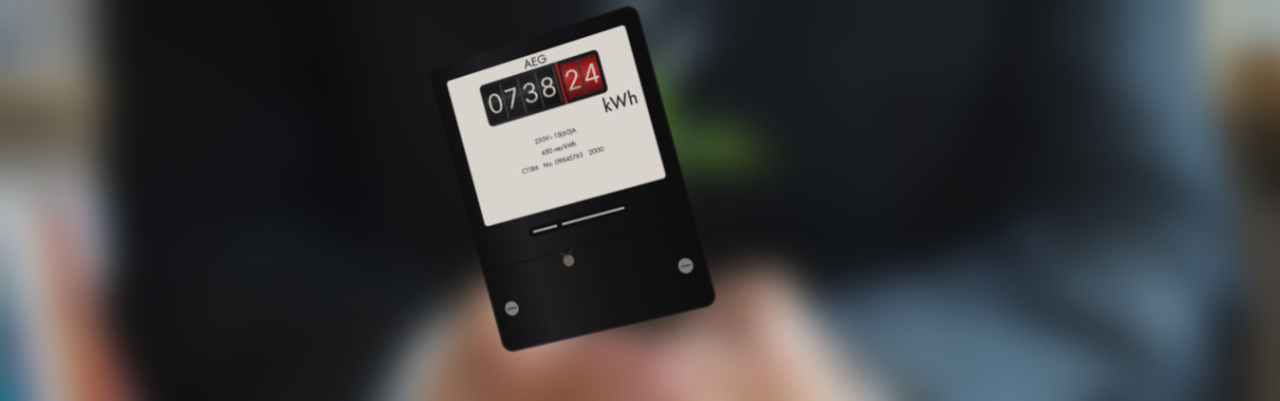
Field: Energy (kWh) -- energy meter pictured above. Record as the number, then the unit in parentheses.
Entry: 738.24 (kWh)
